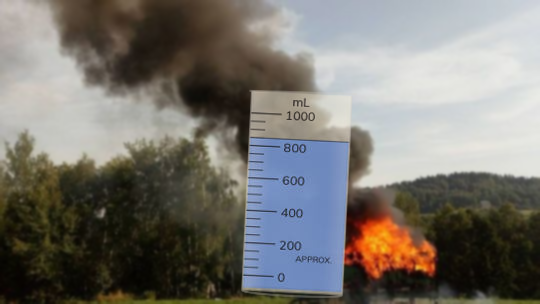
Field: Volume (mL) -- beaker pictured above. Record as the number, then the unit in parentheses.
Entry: 850 (mL)
